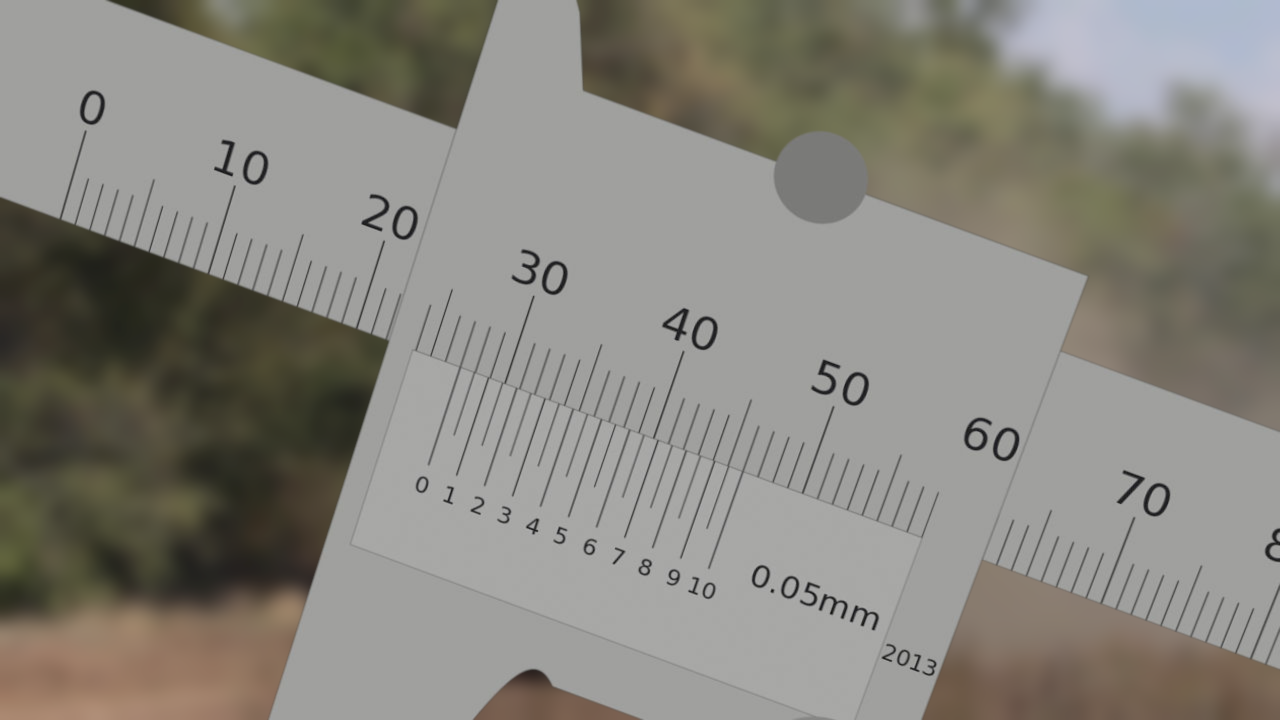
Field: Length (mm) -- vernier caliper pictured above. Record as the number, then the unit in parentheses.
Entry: 27.0 (mm)
